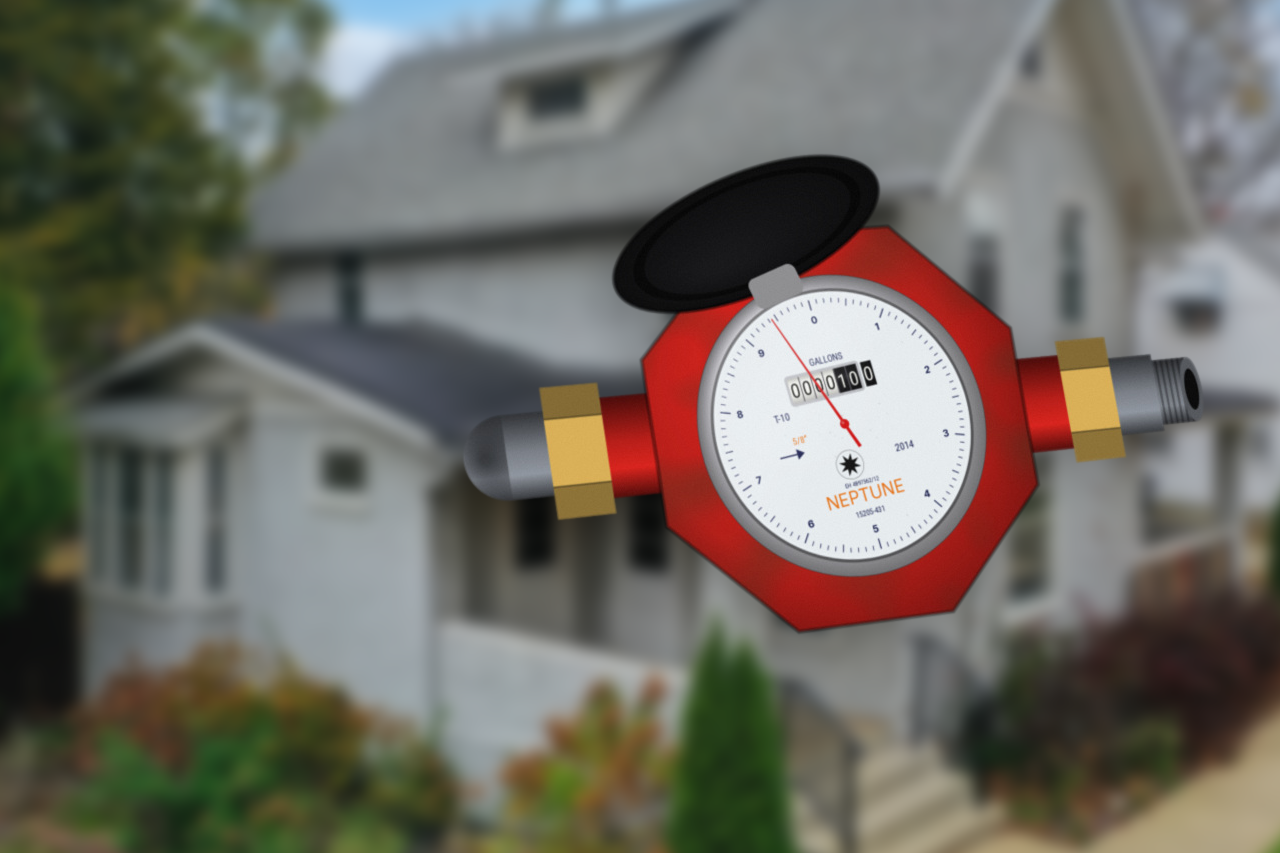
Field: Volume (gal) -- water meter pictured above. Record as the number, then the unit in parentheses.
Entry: 99.4 (gal)
